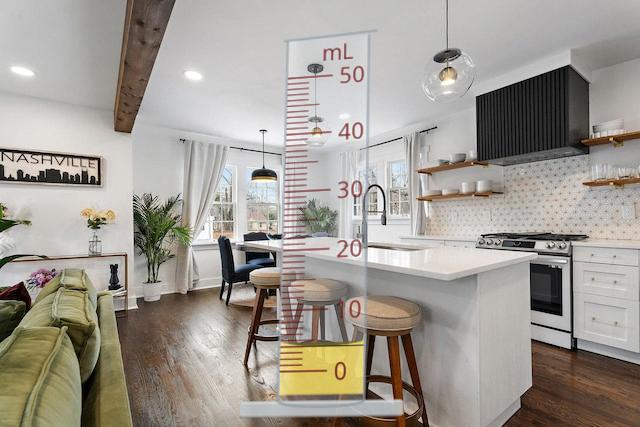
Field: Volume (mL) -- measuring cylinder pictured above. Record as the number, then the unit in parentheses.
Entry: 4 (mL)
